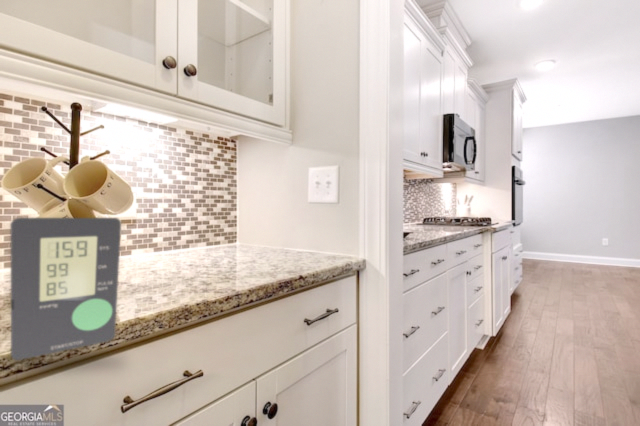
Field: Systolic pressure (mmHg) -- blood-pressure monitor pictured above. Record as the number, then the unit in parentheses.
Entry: 159 (mmHg)
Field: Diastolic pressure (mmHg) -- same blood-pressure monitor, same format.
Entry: 99 (mmHg)
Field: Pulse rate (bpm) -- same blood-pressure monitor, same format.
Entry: 85 (bpm)
